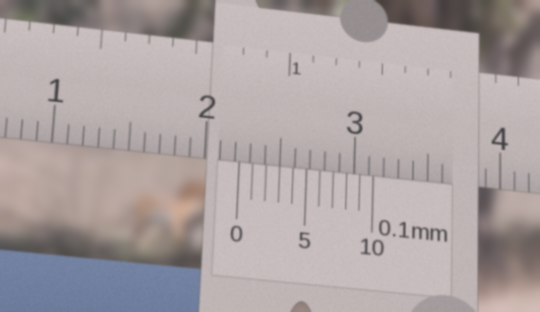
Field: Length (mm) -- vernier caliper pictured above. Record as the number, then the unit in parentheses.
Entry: 22.3 (mm)
